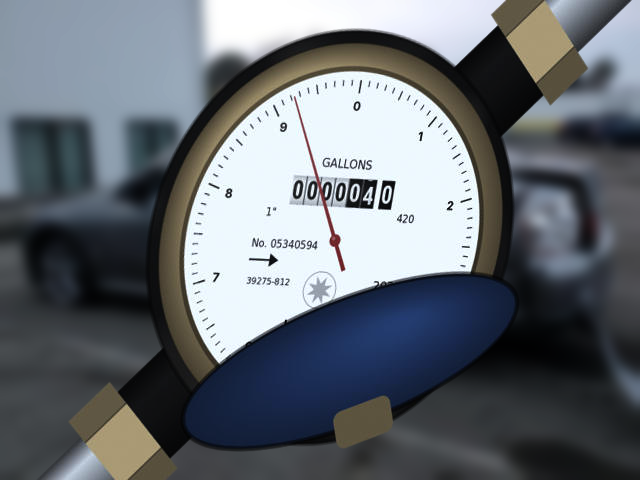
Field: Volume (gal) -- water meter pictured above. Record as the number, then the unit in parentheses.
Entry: 39.2 (gal)
